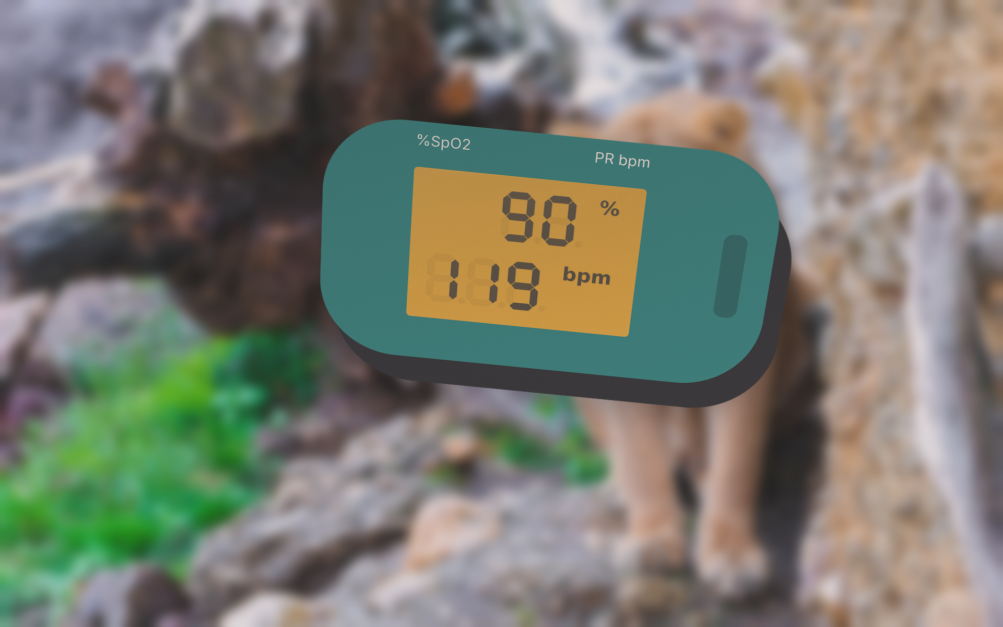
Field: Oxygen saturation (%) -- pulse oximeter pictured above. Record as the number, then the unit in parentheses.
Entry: 90 (%)
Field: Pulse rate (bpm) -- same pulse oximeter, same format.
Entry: 119 (bpm)
